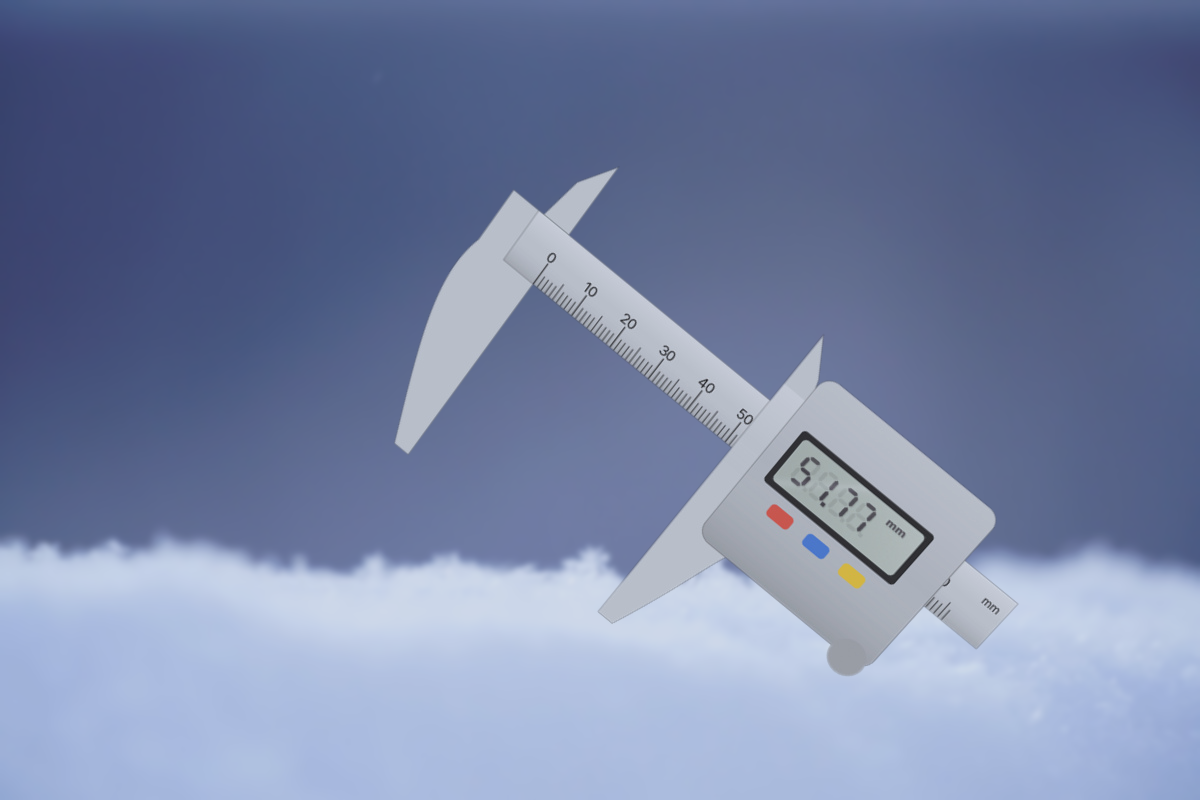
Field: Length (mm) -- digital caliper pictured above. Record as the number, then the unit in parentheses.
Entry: 51.77 (mm)
